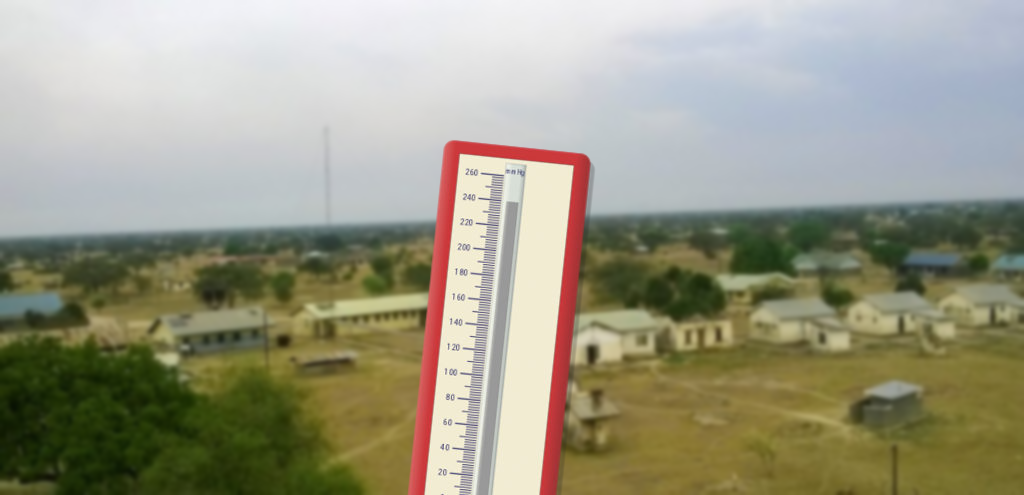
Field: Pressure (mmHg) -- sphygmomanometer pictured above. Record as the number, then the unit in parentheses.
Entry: 240 (mmHg)
